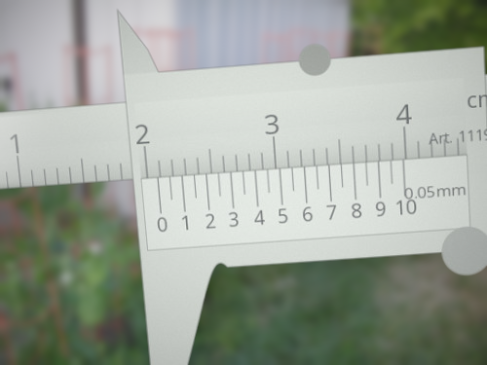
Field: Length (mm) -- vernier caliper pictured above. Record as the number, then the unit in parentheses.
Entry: 20.8 (mm)
